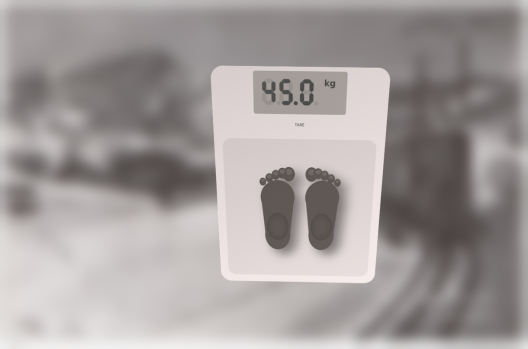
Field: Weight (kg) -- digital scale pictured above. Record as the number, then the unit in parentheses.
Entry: 45.0 (kg)
